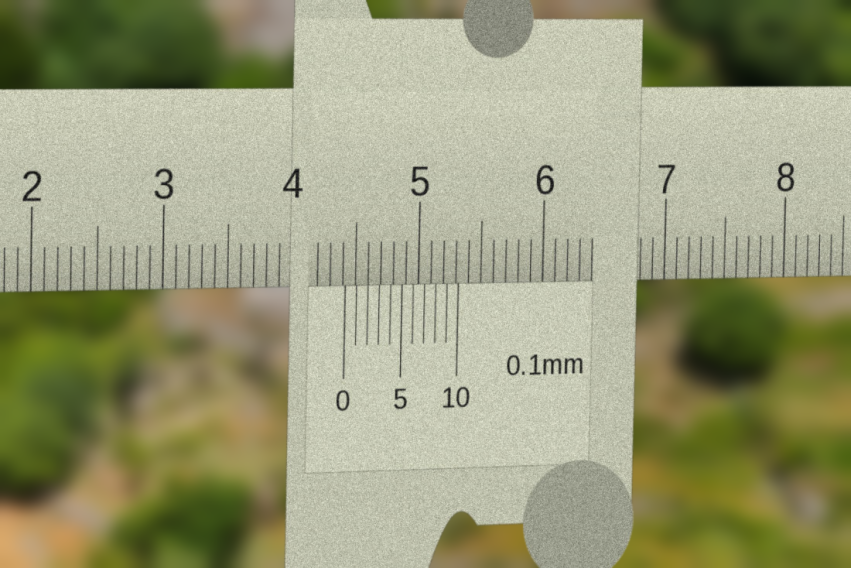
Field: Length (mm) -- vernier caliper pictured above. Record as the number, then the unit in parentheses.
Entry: 44.2 (mm)
